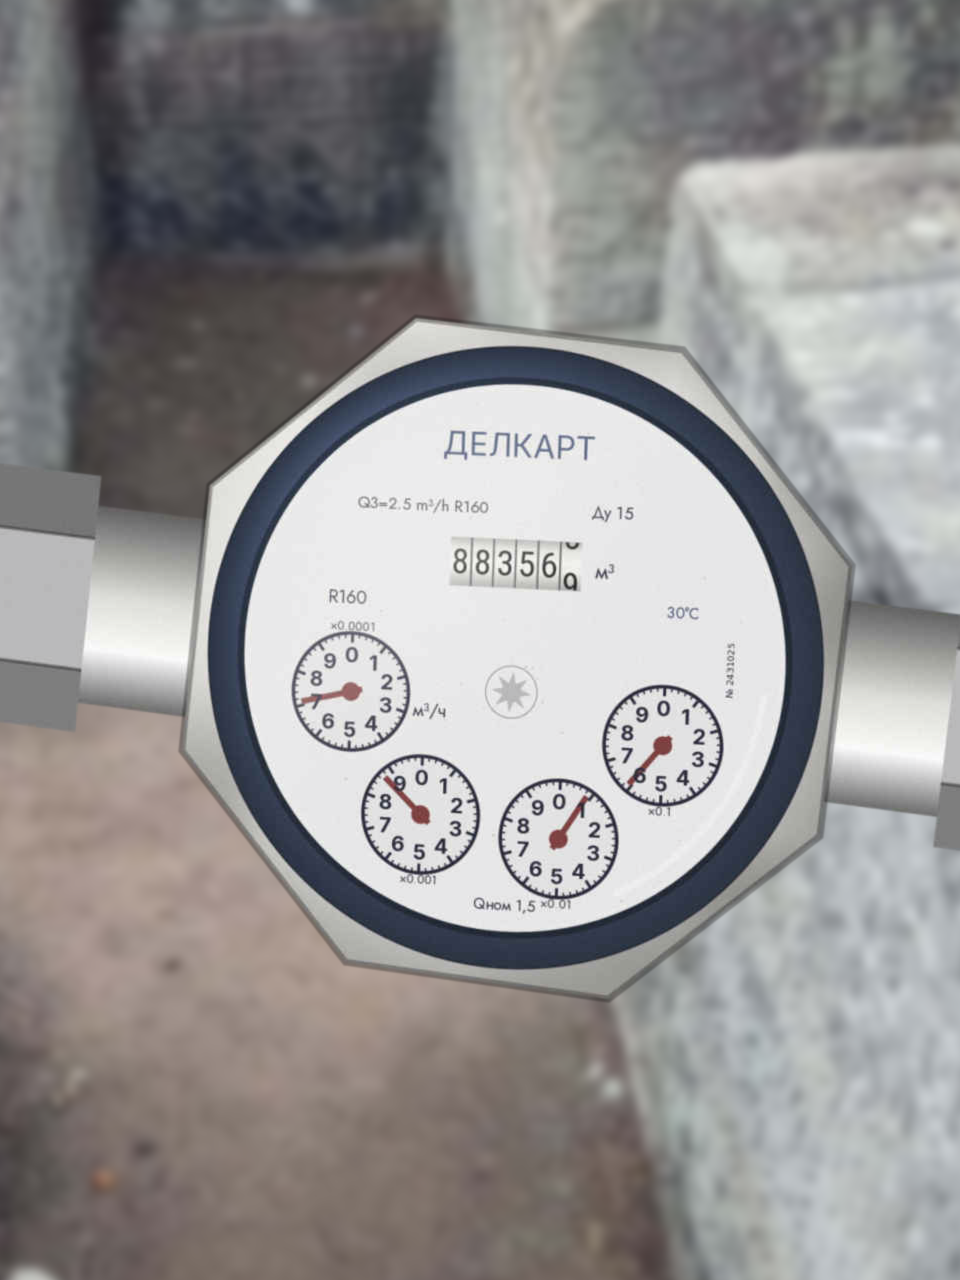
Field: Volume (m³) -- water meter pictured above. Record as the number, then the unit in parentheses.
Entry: 883568.6087 (m³)
